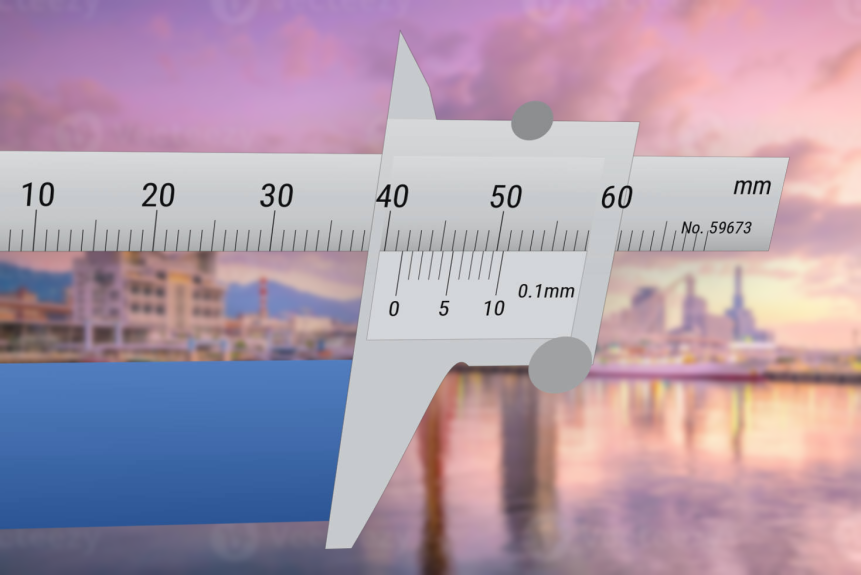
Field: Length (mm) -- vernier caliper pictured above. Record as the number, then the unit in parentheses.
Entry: 41.6 (mm)
